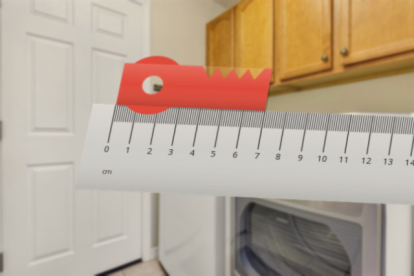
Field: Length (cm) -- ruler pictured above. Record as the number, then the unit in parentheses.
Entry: 7 (cm)
